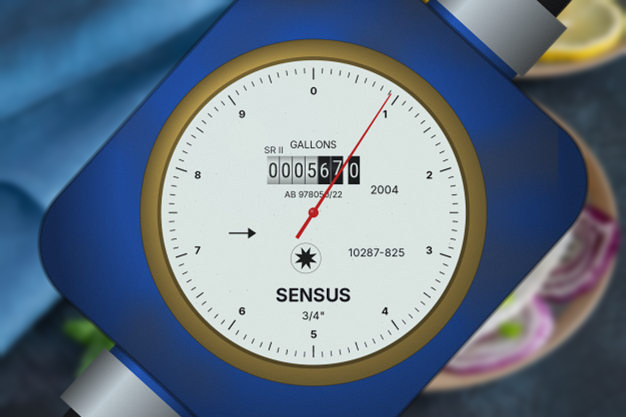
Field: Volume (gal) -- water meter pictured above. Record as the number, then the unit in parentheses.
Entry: 5670.9 (gal)
